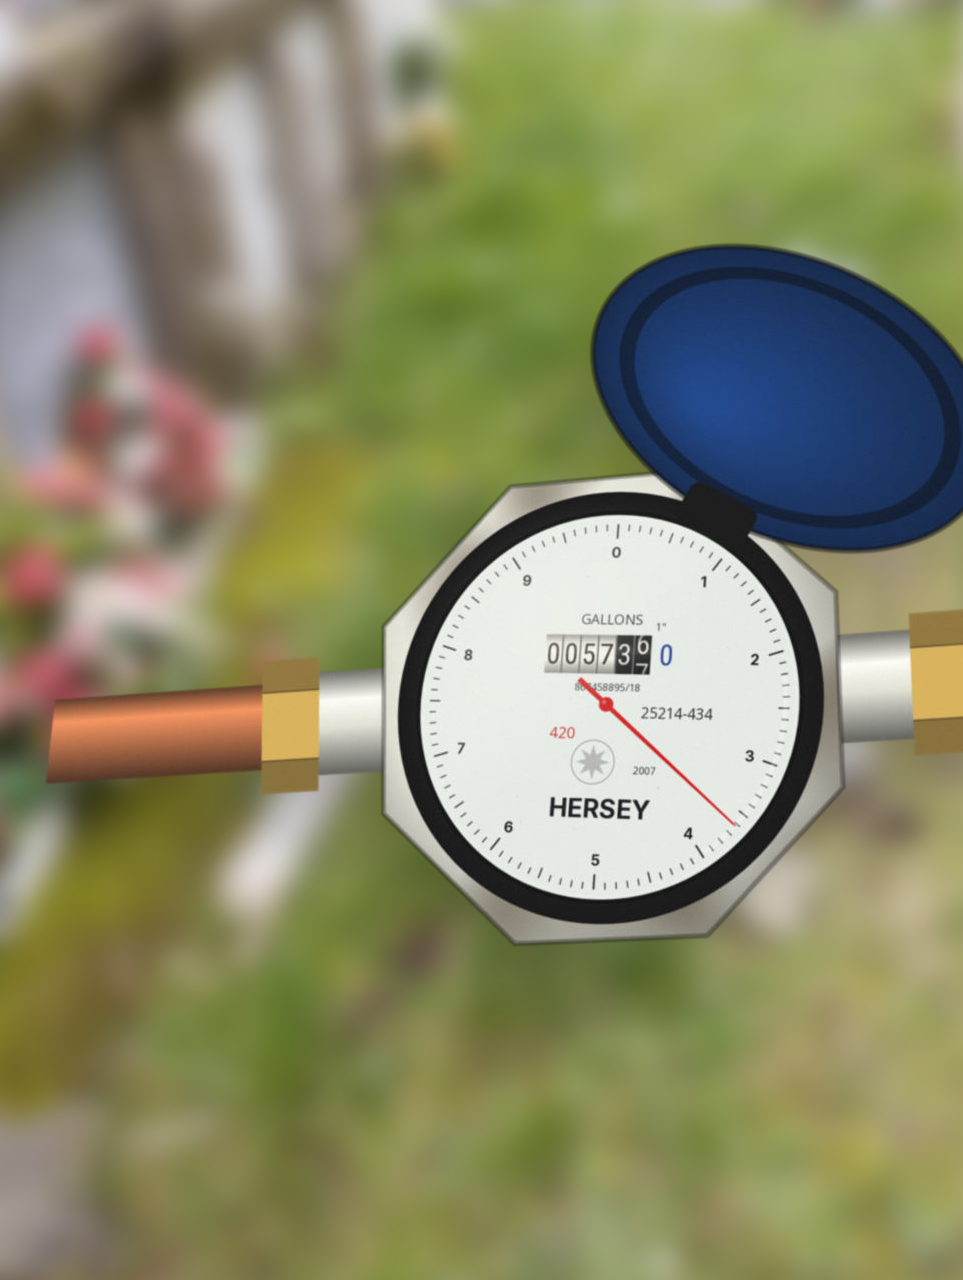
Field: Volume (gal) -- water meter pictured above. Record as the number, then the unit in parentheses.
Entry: 57363.6 (gal)
